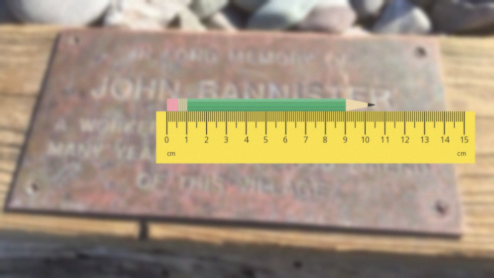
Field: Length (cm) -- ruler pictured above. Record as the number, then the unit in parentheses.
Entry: 10.5 (cm)
